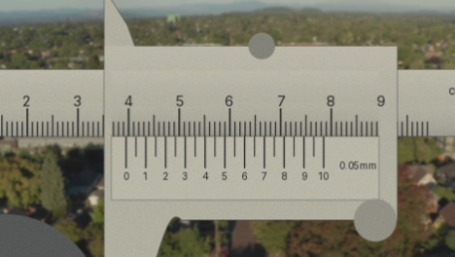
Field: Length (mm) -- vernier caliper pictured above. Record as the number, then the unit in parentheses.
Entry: 39.5 (mm)
